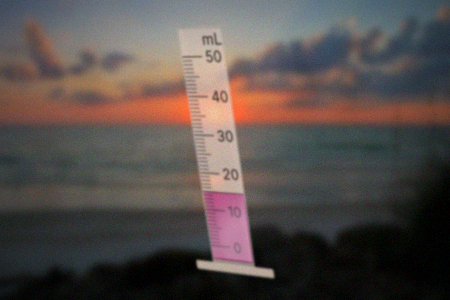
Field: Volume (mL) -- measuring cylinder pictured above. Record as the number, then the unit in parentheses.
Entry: 15 (mL)
